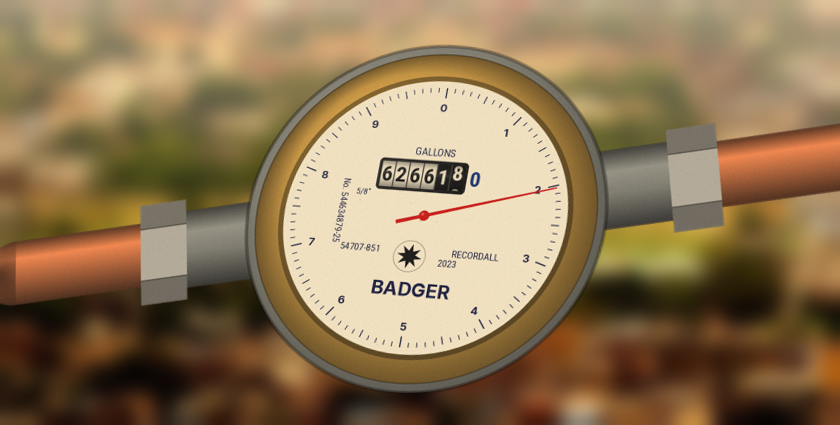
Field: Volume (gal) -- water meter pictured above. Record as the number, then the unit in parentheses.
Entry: 6266182.0 (gal)
